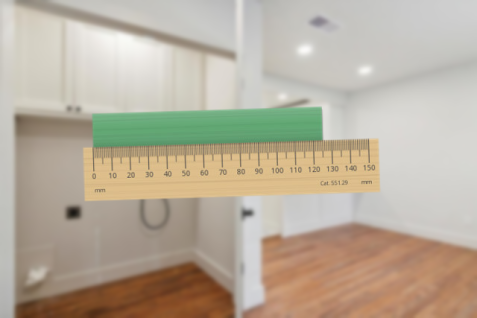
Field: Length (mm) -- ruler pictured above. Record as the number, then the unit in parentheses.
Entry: 125 (mm)
